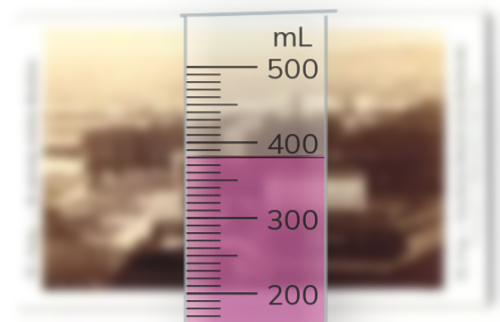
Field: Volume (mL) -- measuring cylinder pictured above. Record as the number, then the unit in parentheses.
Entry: 380 (mL)
